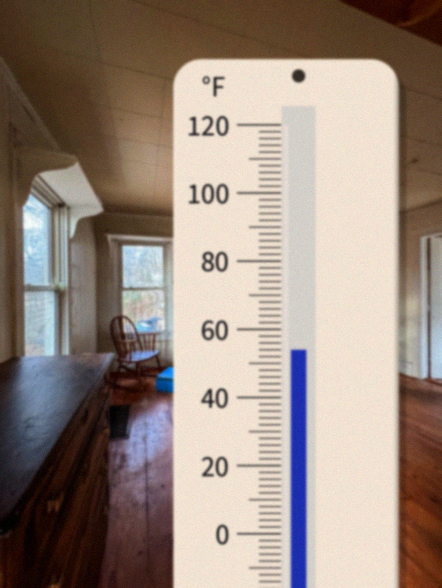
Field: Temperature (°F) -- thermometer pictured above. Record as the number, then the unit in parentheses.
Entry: 54 (°F)
